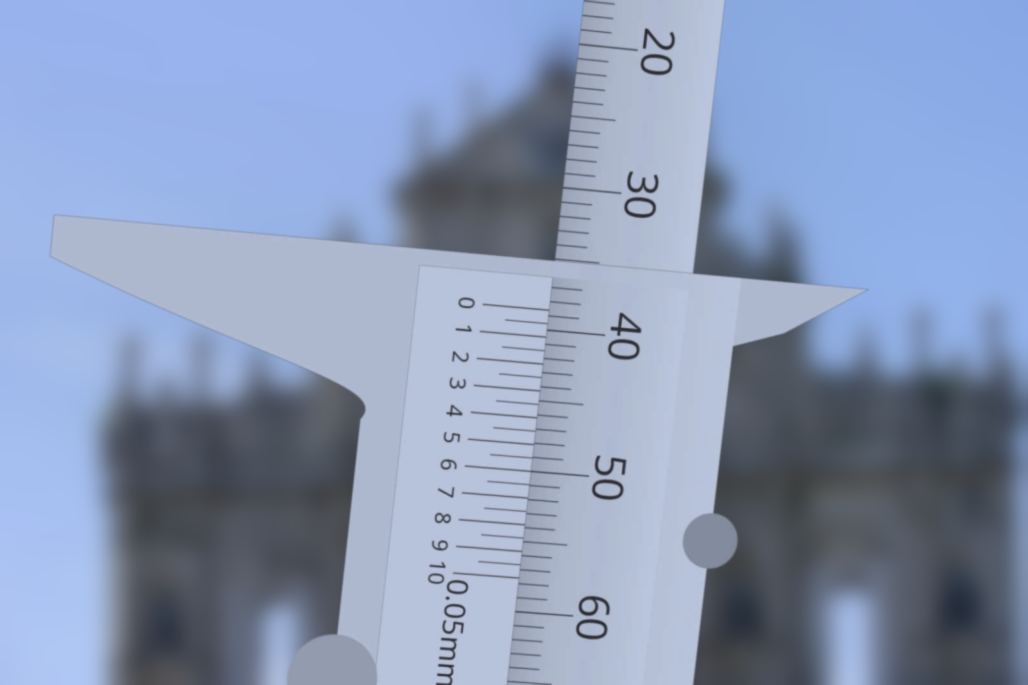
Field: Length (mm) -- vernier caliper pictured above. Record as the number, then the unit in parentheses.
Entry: 38.6 (mm)
